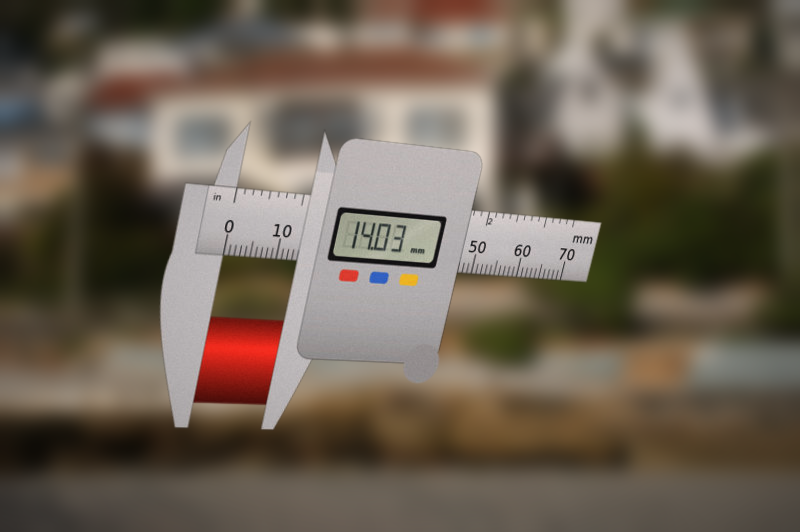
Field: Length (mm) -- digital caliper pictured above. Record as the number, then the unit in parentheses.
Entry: 14.03 (mm)
